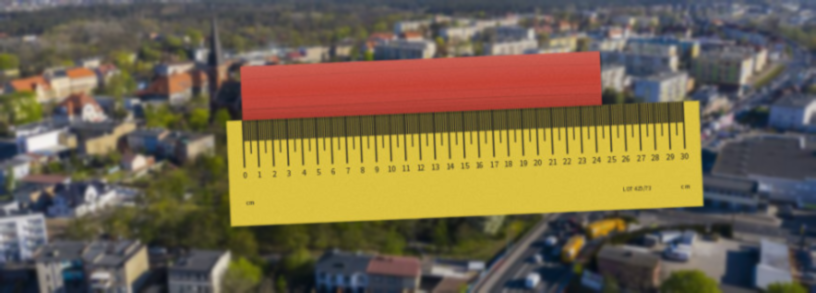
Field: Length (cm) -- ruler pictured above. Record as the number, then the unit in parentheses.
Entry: 24.5 (cm)
